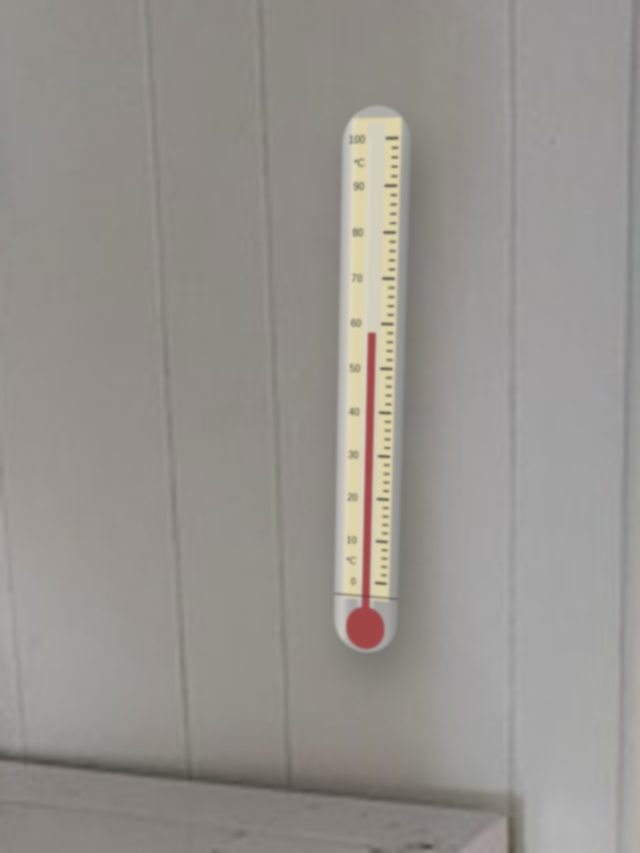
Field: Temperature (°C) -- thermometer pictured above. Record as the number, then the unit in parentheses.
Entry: 58 (°C)
